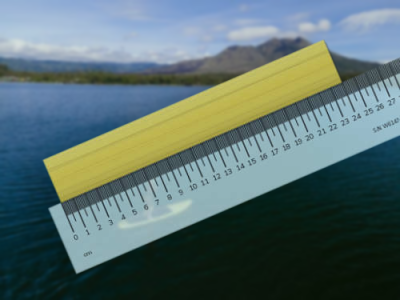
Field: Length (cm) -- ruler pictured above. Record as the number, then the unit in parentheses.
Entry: 24 (cm)
